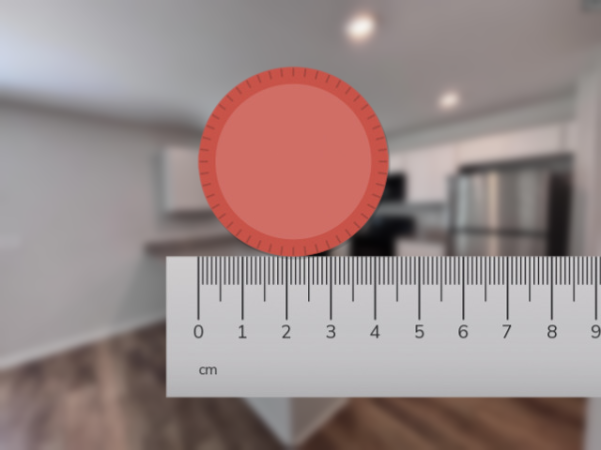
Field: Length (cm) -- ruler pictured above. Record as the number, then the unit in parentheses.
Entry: 4.3 (cm)
